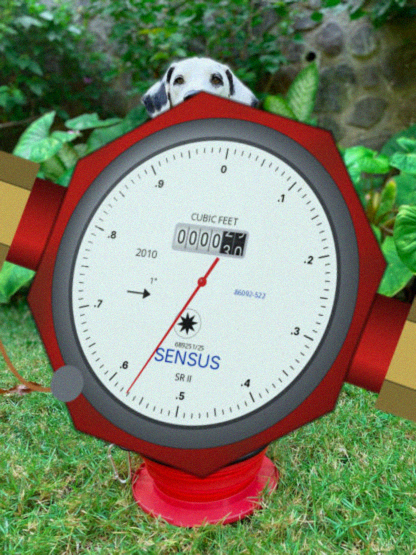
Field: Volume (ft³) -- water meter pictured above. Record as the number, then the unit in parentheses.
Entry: 29.57 (ft³)
